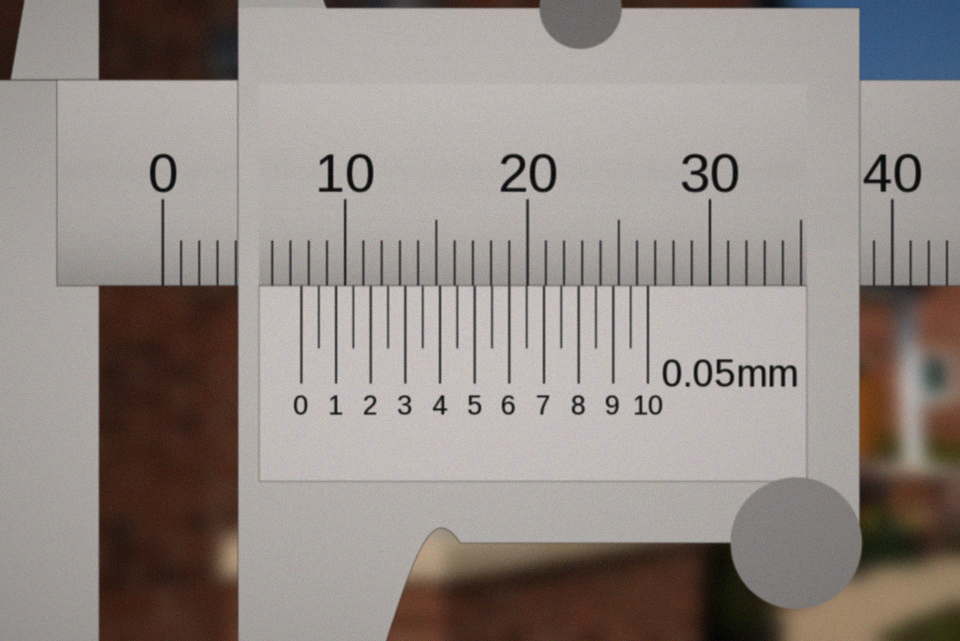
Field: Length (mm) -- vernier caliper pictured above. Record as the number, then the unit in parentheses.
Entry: 7.6 (mm)
